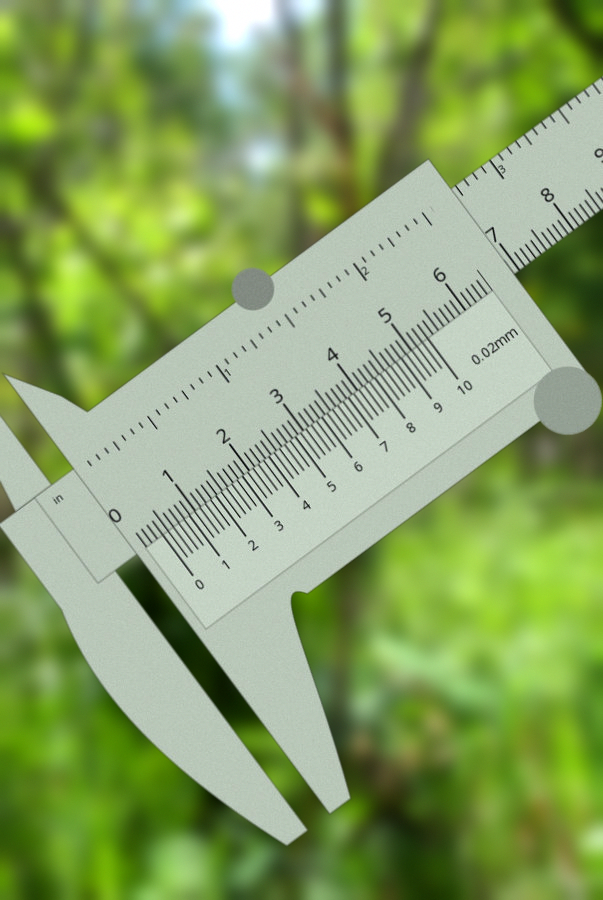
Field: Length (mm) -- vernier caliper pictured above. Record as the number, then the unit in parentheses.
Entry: 4.0 (mm)
